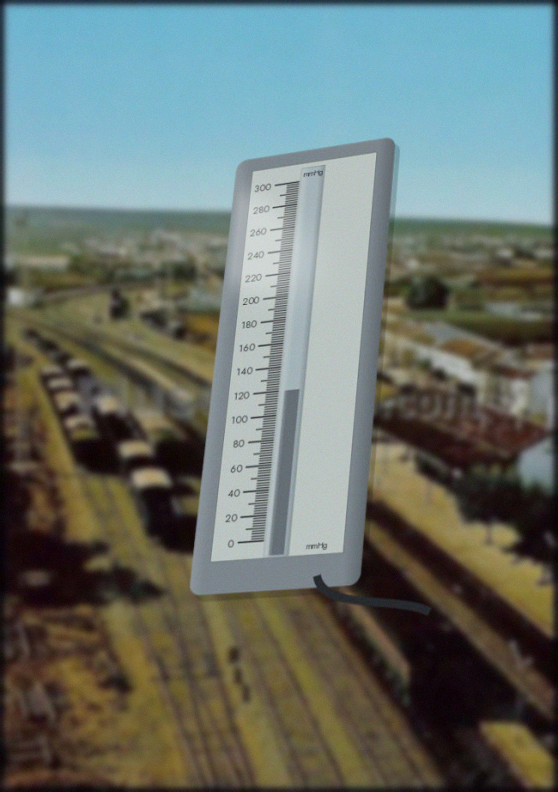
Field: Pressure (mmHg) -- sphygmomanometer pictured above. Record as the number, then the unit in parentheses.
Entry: 120 (mmHg)
